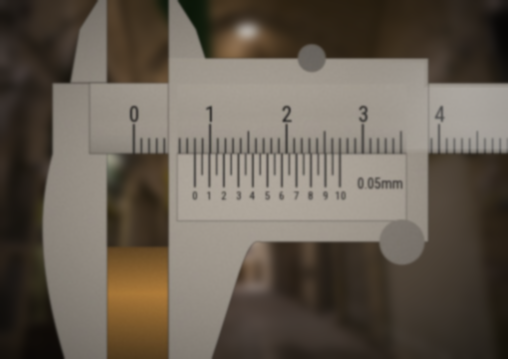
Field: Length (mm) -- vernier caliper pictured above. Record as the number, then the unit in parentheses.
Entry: 8.0 (mm)
